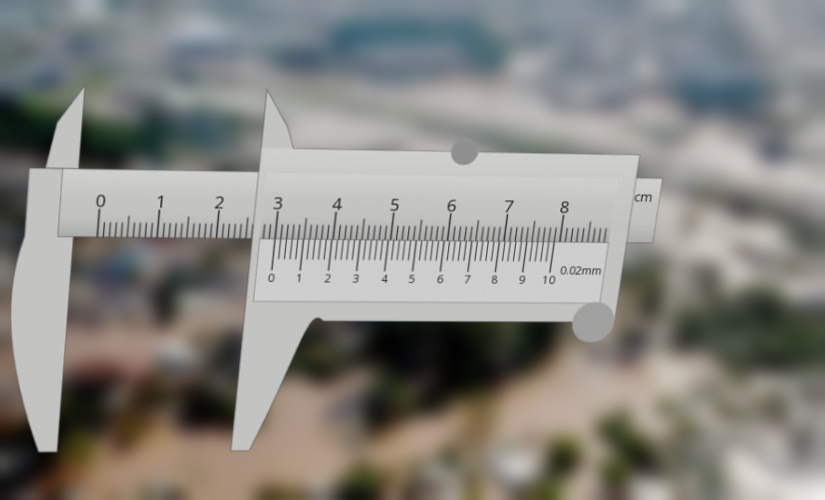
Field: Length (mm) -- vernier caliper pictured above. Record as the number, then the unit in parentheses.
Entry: 30.0 (mm)
